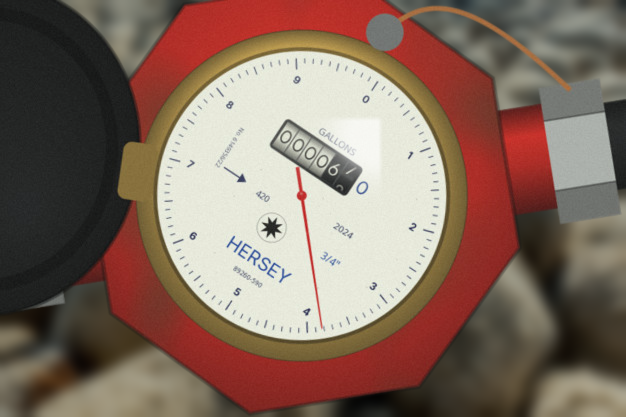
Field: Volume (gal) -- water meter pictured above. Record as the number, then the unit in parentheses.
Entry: 673.8 (gal)
